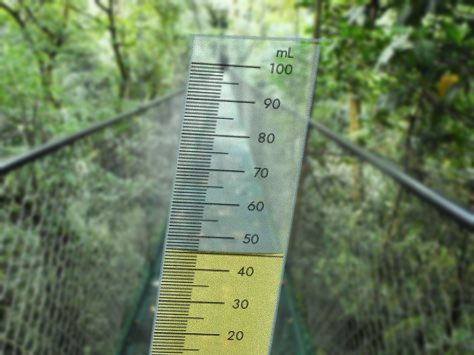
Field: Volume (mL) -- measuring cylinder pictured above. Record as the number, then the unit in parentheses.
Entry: 45 (mL)
